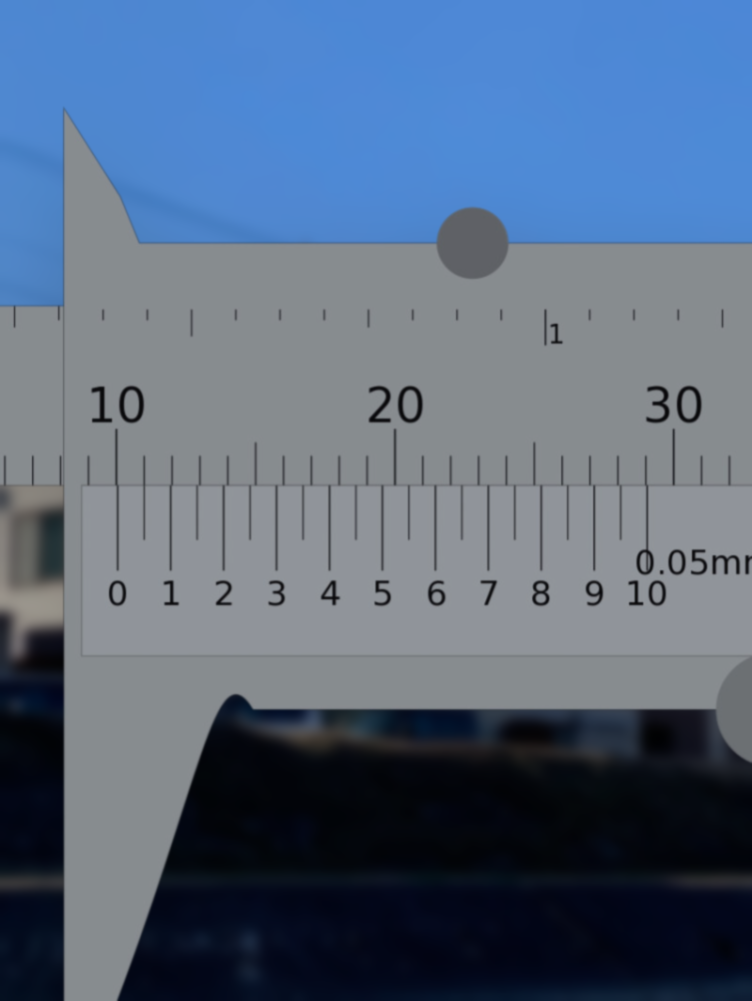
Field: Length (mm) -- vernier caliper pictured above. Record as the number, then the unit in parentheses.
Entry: 10.05 (mm)
